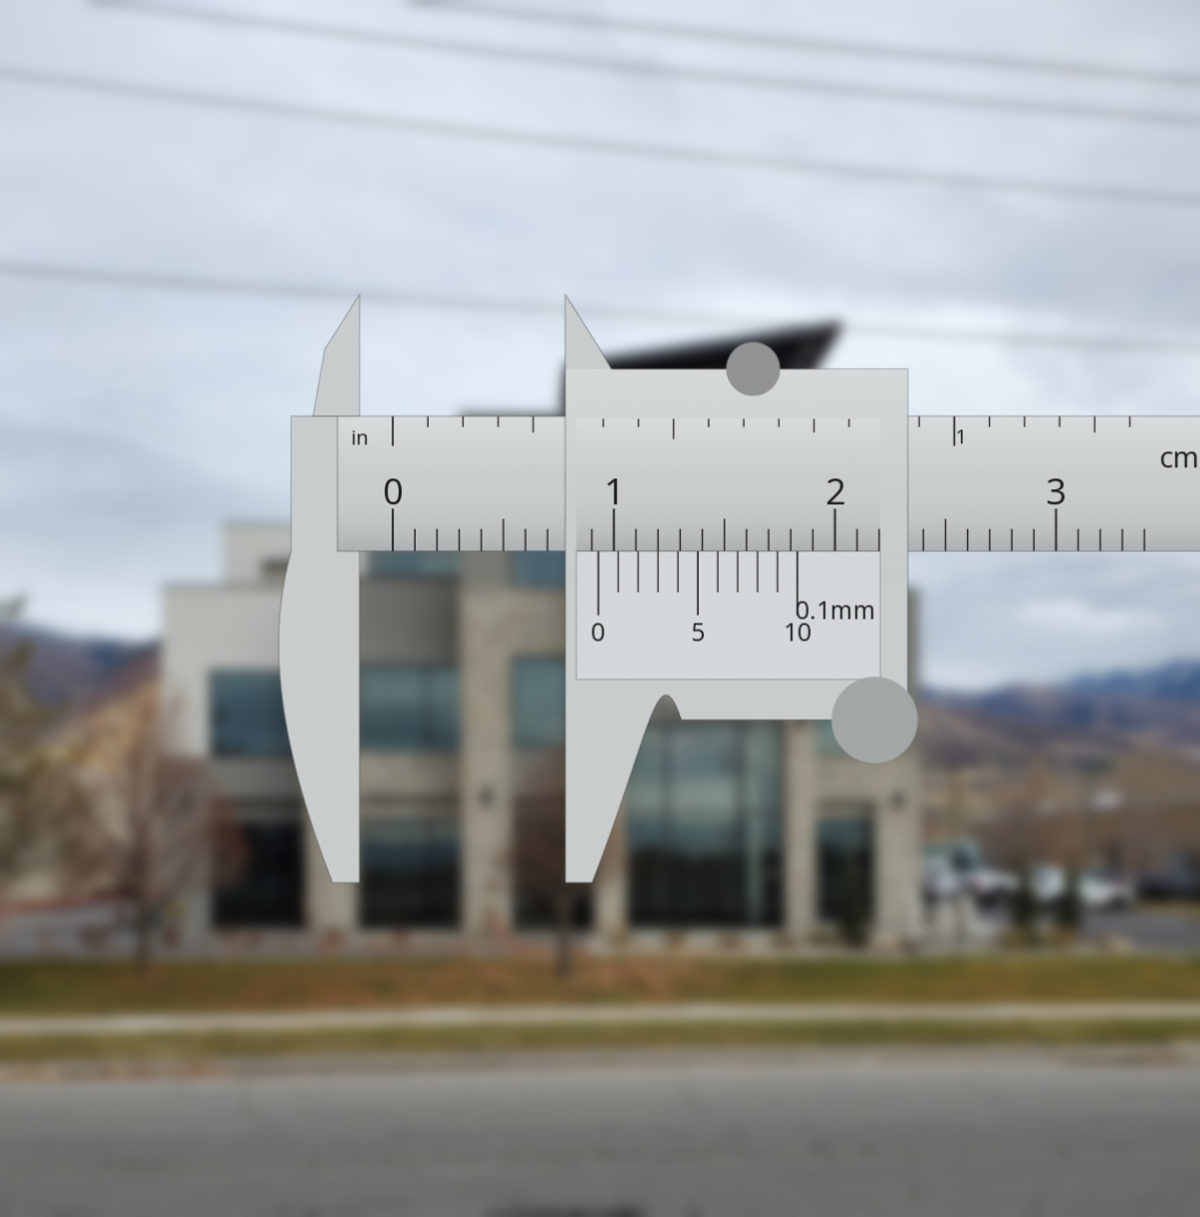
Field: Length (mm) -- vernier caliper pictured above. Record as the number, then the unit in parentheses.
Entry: 9.3 (mm)
